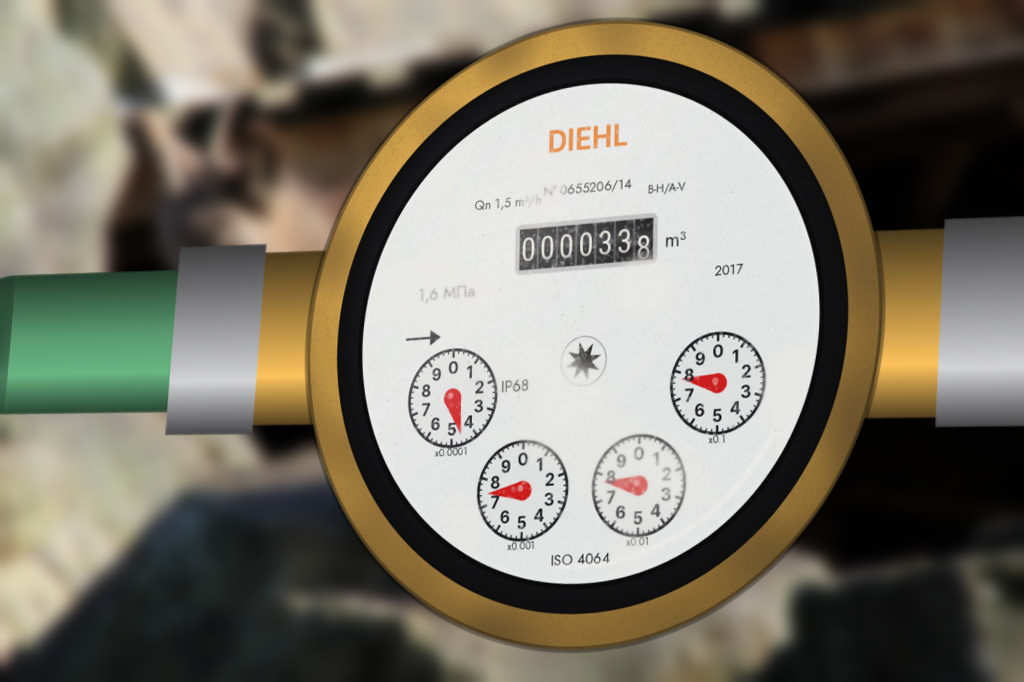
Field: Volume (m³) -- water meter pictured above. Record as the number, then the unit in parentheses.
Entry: 337.7774 (m³)
